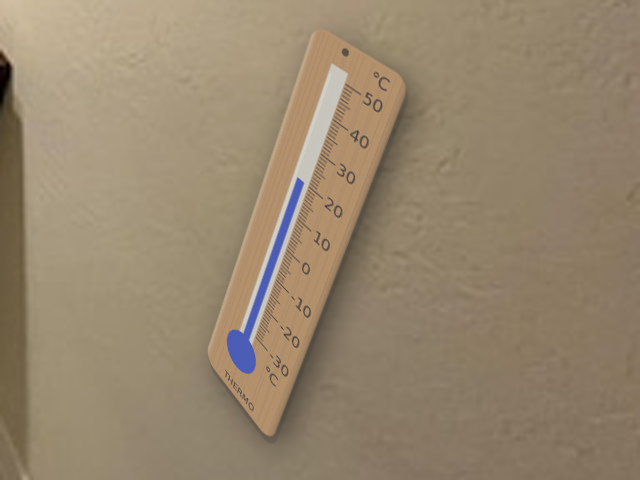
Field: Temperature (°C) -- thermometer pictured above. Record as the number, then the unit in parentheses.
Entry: 20 (°C)
